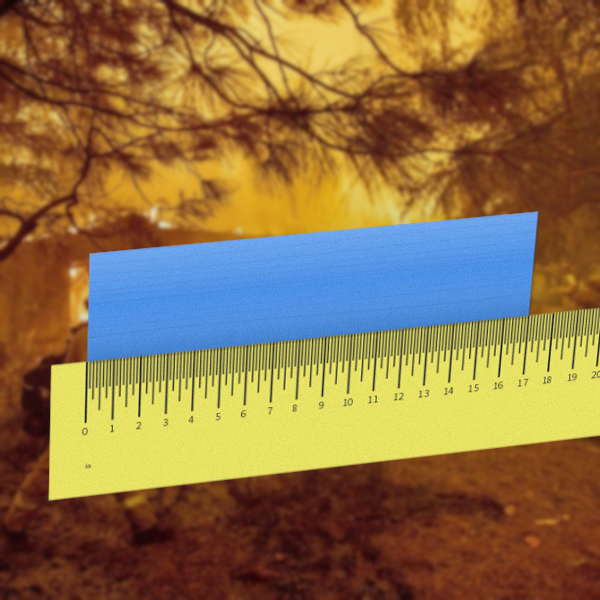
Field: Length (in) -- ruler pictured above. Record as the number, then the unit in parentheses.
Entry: 17 (in)
